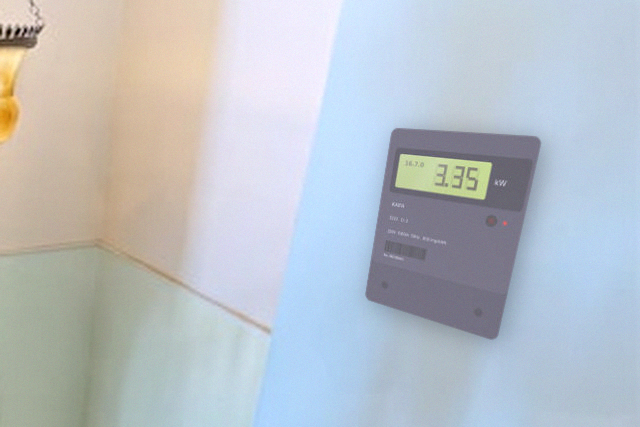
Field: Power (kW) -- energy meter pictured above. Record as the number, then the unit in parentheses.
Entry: 3.35 (kW)
